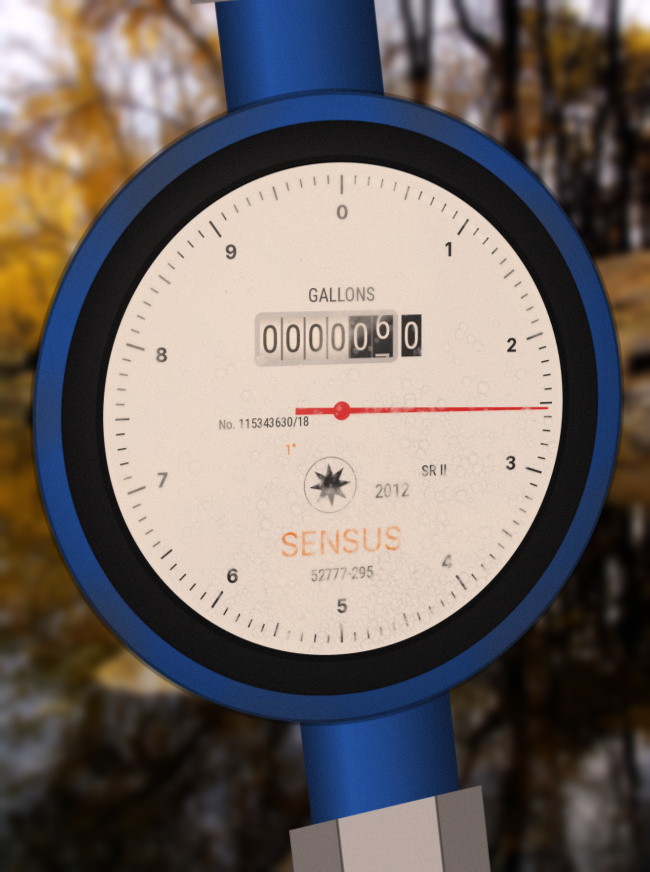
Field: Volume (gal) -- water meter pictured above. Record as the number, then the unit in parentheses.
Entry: 62.5 (gal)
